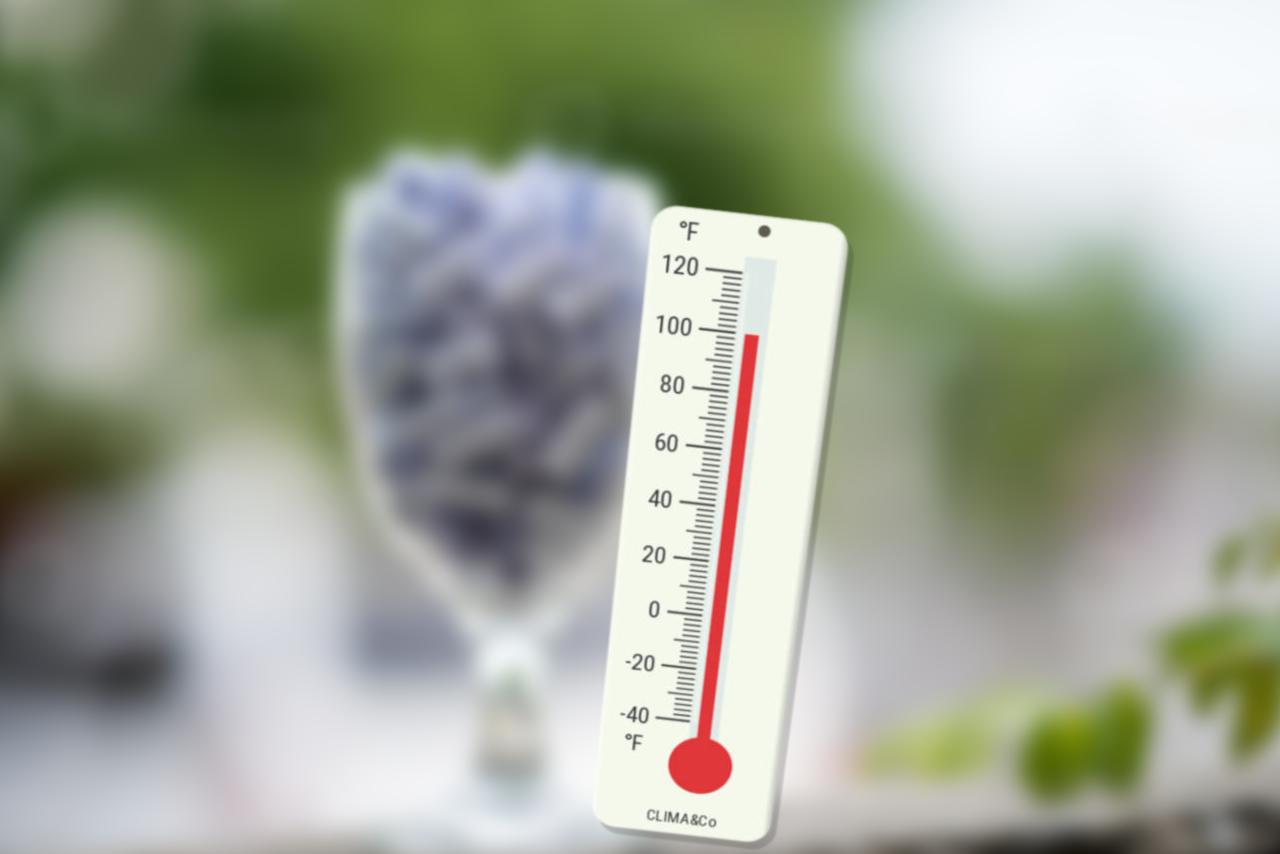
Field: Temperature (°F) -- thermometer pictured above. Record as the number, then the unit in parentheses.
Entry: 100 (°F)
